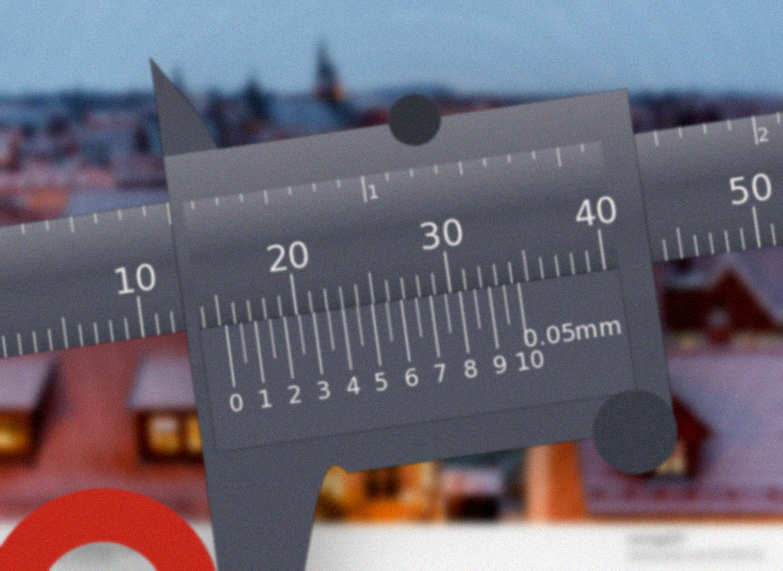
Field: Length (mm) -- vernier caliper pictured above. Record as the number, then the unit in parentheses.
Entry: 15.4 (mm)
